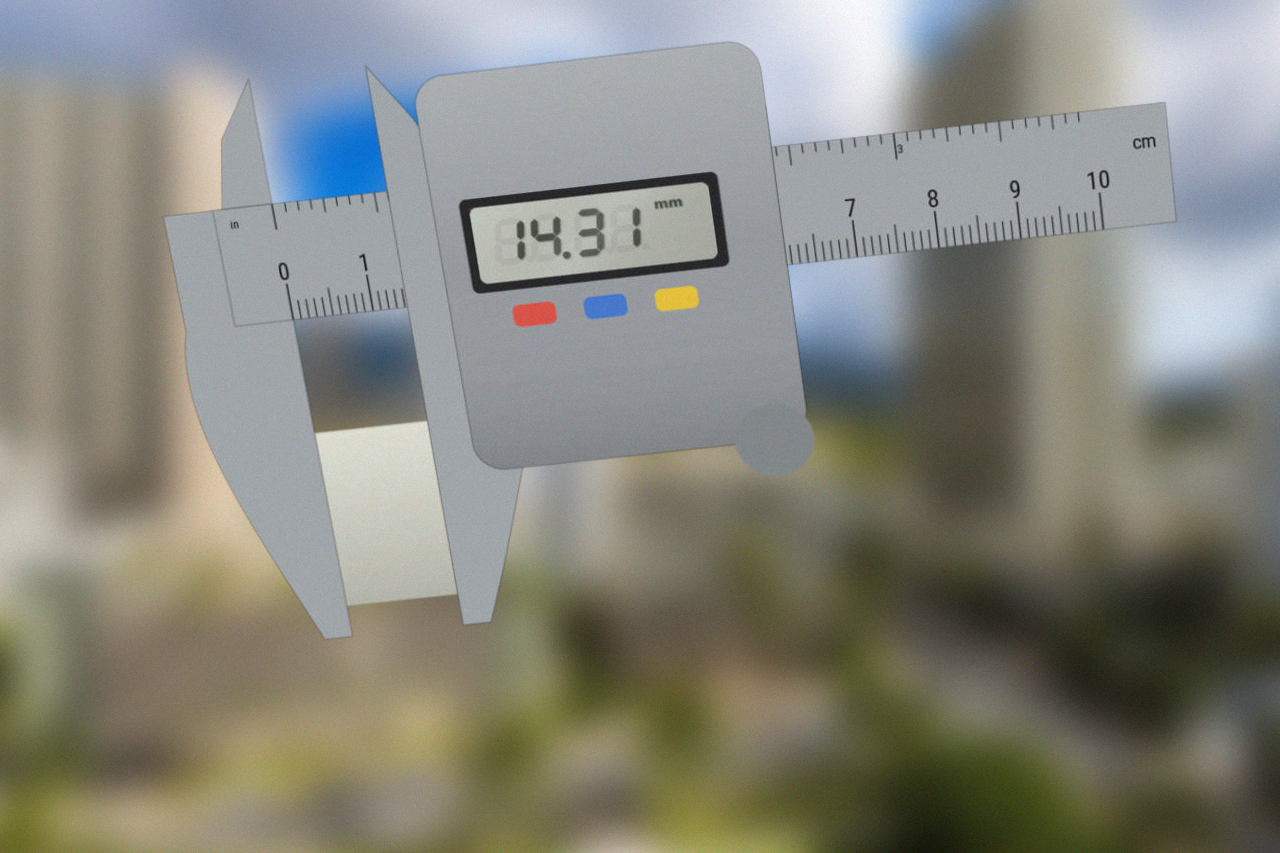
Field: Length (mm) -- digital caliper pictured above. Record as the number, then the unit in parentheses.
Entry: 14.31 (mm)
